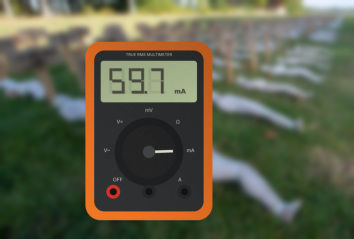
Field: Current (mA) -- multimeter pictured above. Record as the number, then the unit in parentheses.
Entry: 59.7 (mA)
